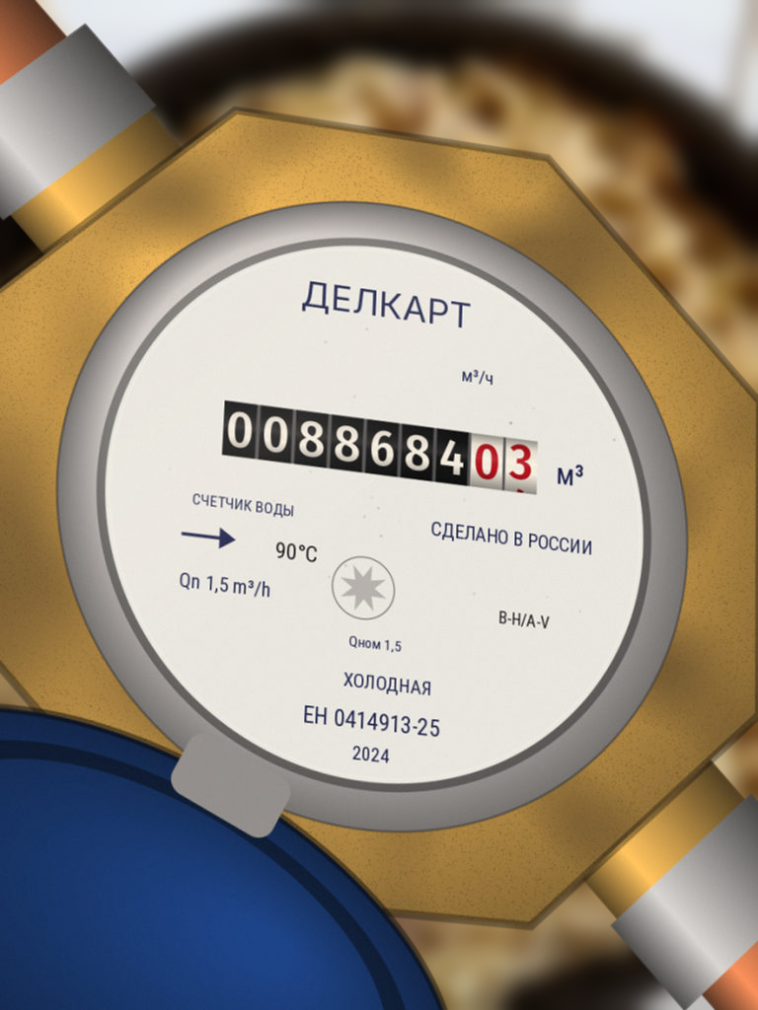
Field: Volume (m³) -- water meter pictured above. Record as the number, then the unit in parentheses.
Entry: 88684.03 (m³)
